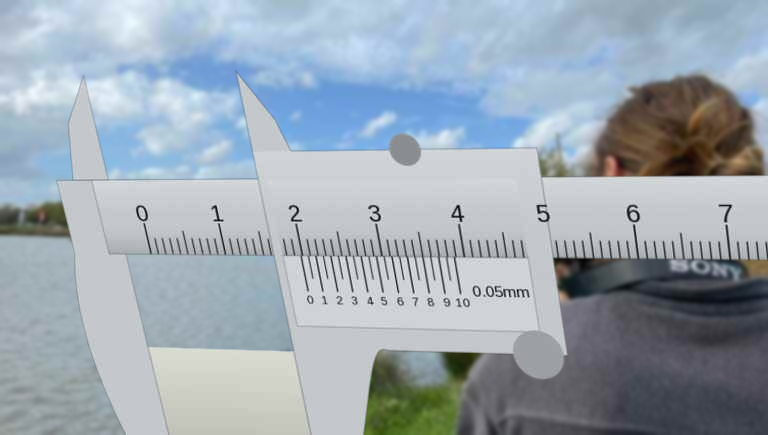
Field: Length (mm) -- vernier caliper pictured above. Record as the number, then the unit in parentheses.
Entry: 19.8 (mm)
